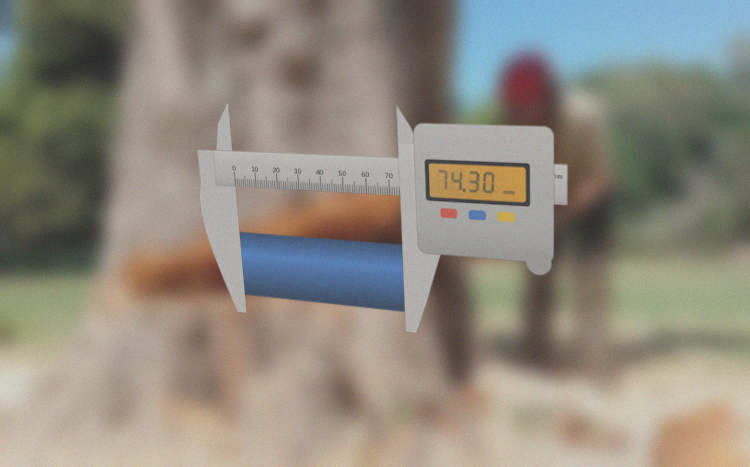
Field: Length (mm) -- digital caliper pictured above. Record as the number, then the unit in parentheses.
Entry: 74.30 (mm)
